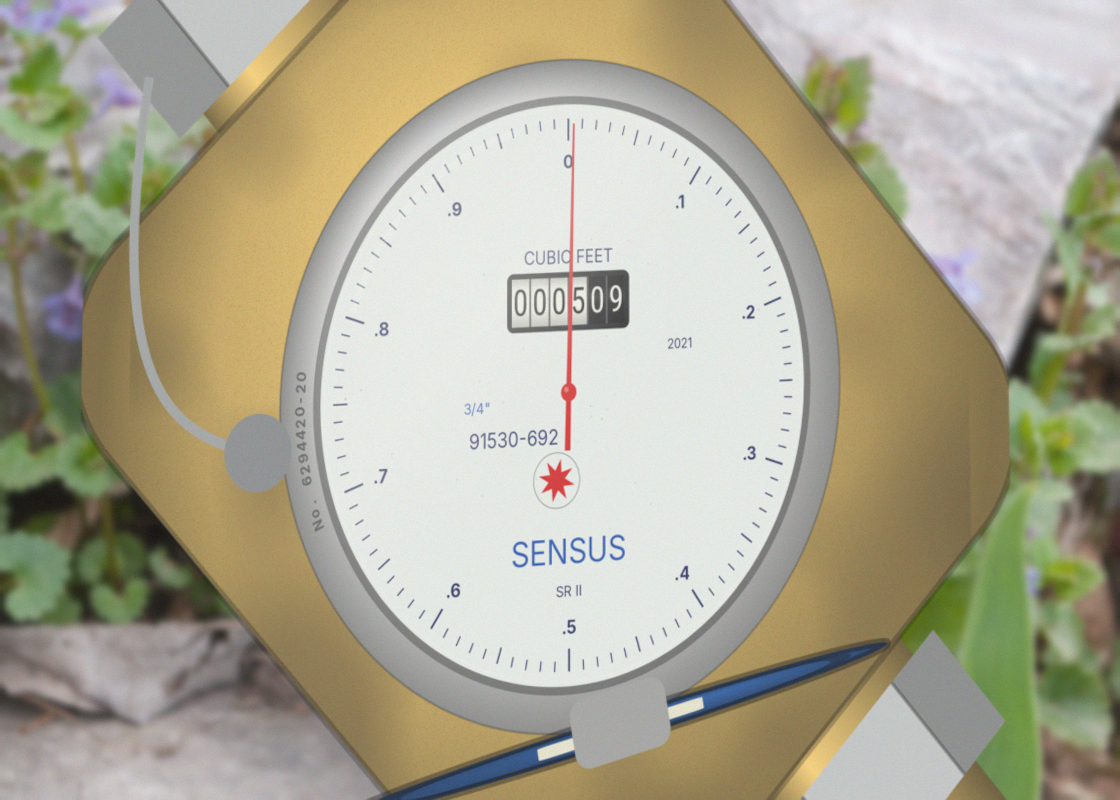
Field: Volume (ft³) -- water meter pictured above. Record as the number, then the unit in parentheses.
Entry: 509.00 (ft³)
